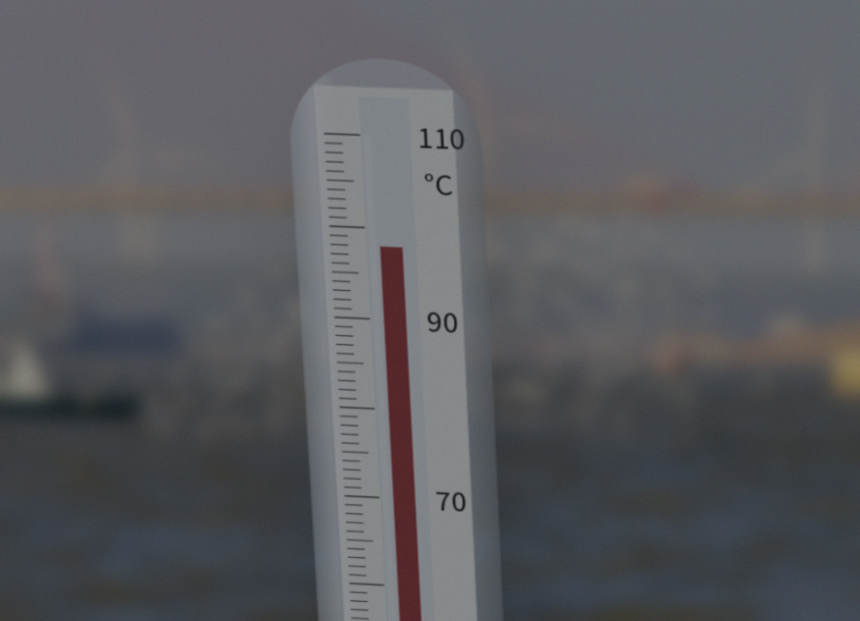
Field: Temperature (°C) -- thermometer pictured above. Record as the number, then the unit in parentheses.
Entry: 98 (°C)
